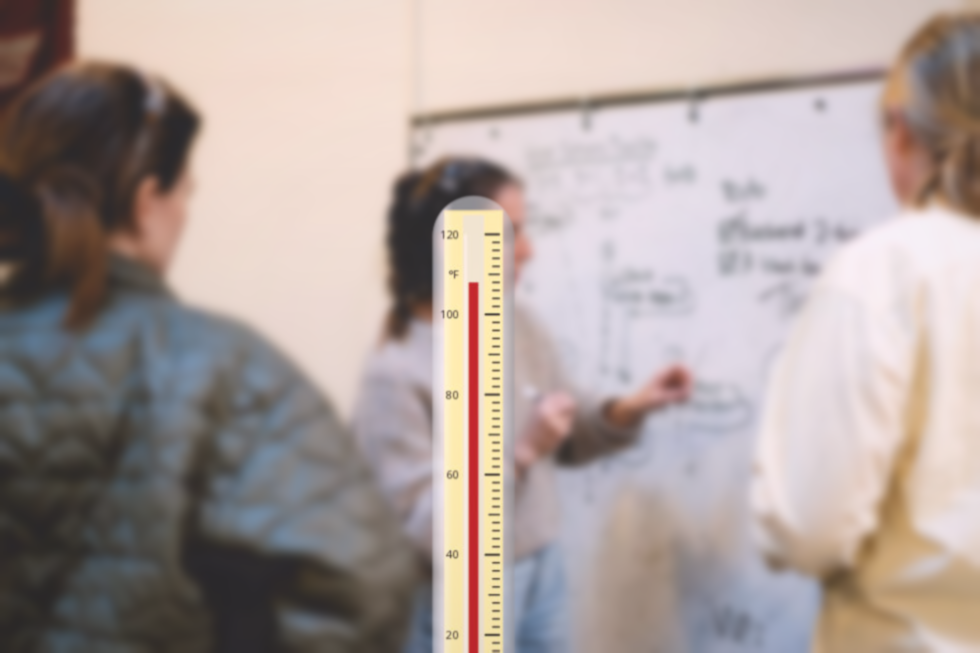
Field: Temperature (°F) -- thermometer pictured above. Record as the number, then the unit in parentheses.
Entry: 108 (°F)
